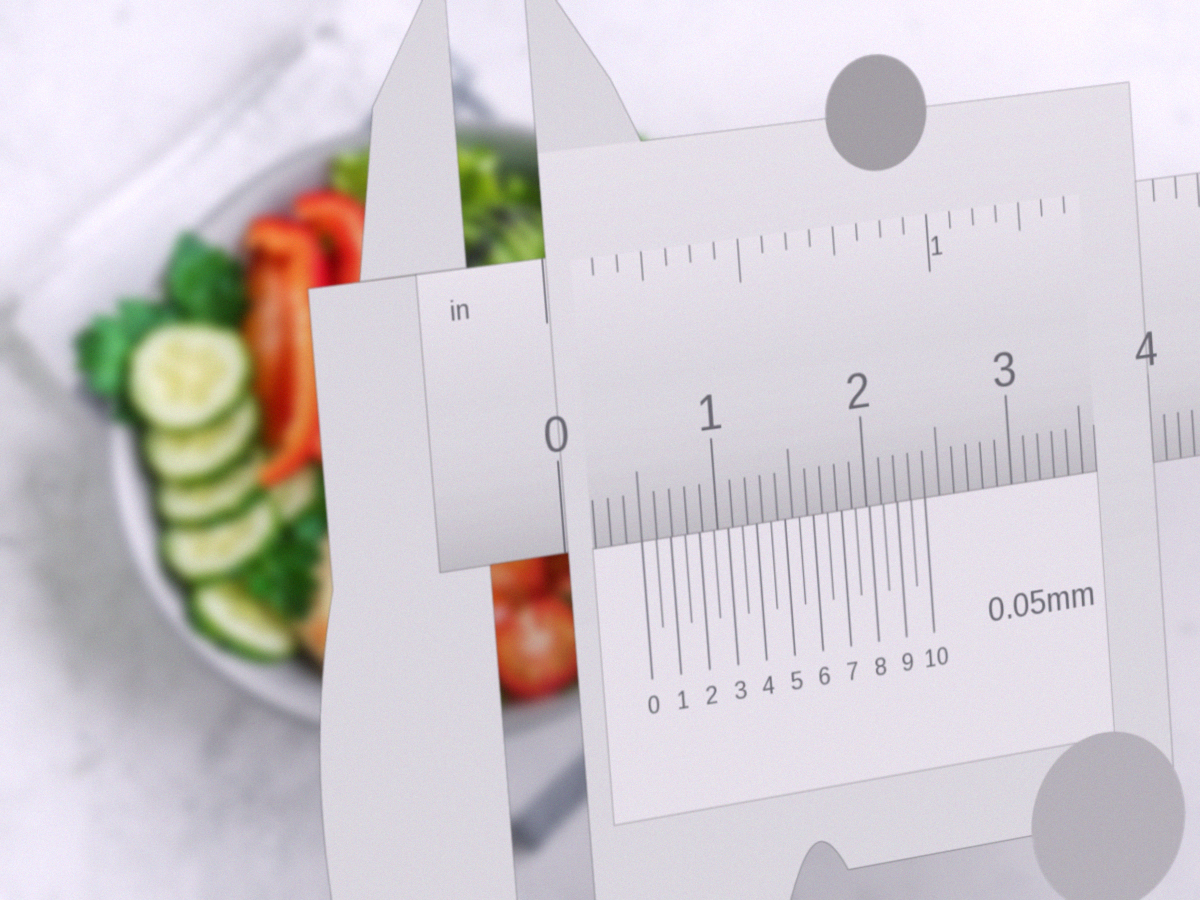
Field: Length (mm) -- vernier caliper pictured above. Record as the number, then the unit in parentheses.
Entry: 5.0 (mm)
